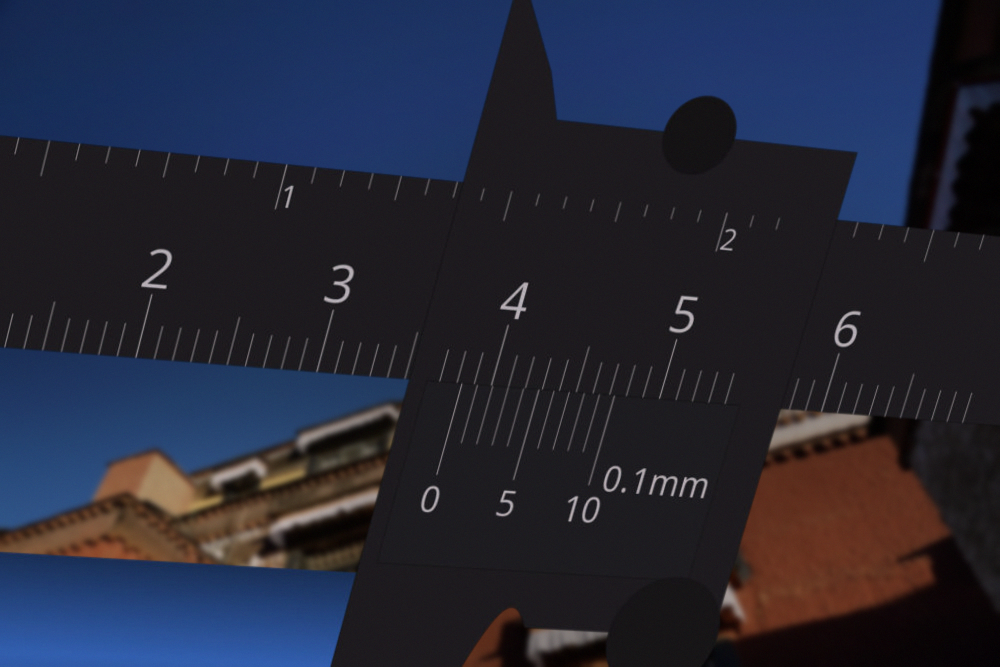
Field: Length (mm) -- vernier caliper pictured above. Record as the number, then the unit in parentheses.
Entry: 38.3 (mm)
